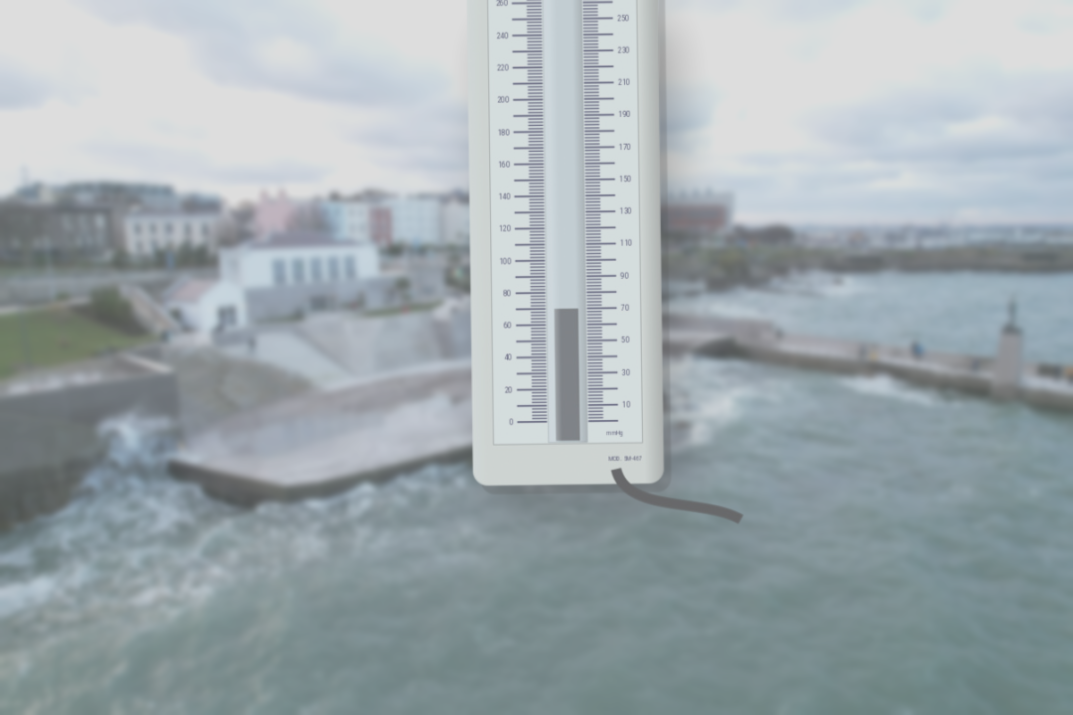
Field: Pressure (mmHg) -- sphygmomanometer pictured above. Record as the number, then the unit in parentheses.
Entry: 70 (mmHg)
